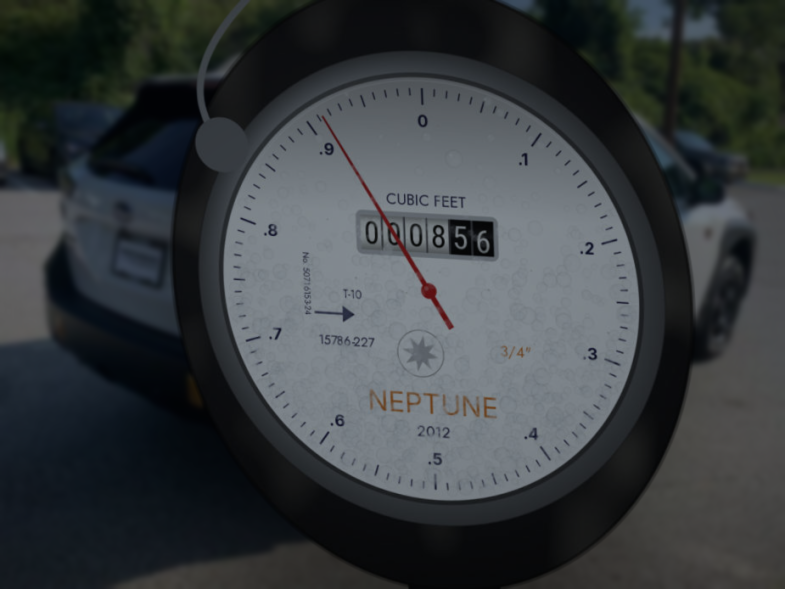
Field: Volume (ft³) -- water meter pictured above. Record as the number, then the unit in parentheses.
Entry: 855.91 (ft³)
